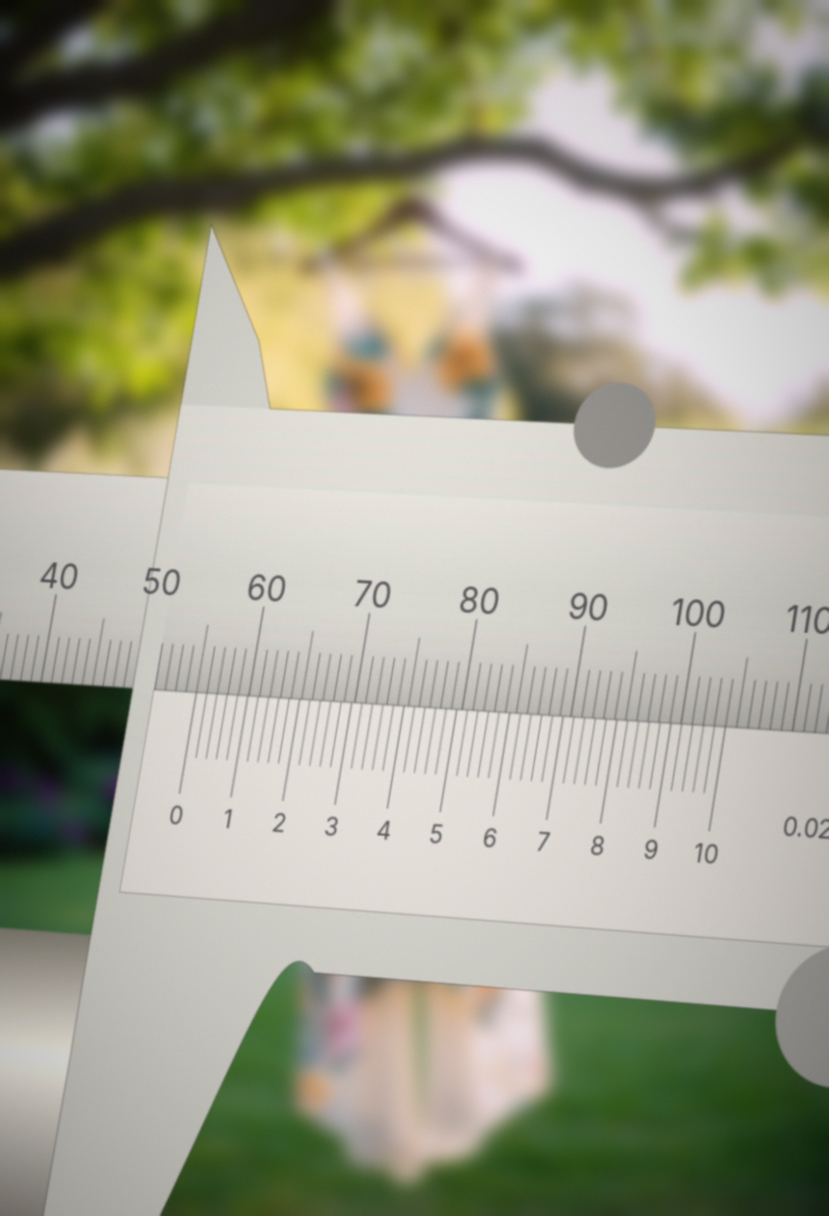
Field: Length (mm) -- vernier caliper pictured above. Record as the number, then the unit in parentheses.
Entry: 55.0 (mm)
